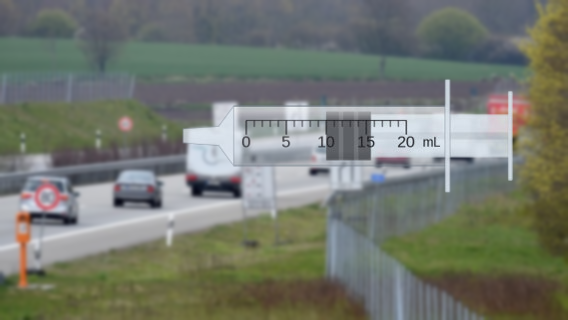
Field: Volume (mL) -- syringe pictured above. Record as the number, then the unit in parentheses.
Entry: 10 (mL)
